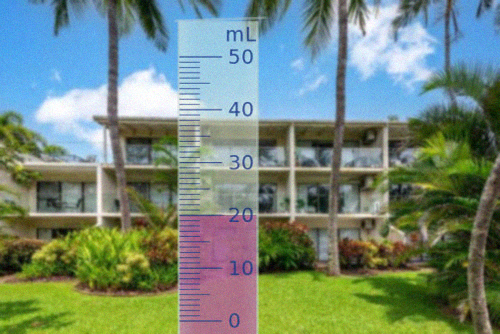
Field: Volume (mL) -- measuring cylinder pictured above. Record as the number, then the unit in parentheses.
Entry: 20 (mL)
